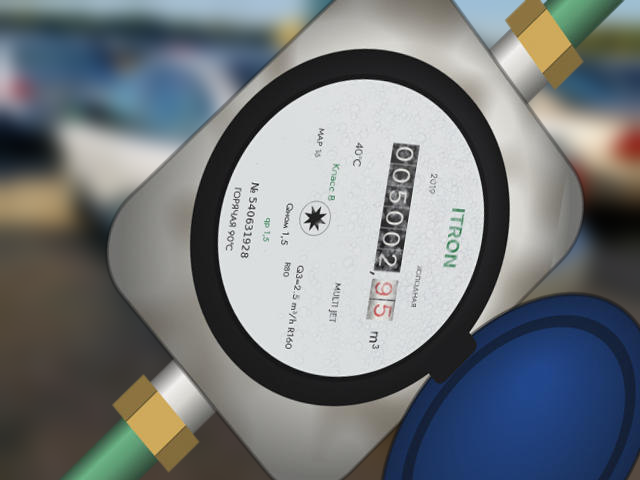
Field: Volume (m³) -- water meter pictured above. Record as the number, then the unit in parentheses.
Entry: 5002.95 (m³)
